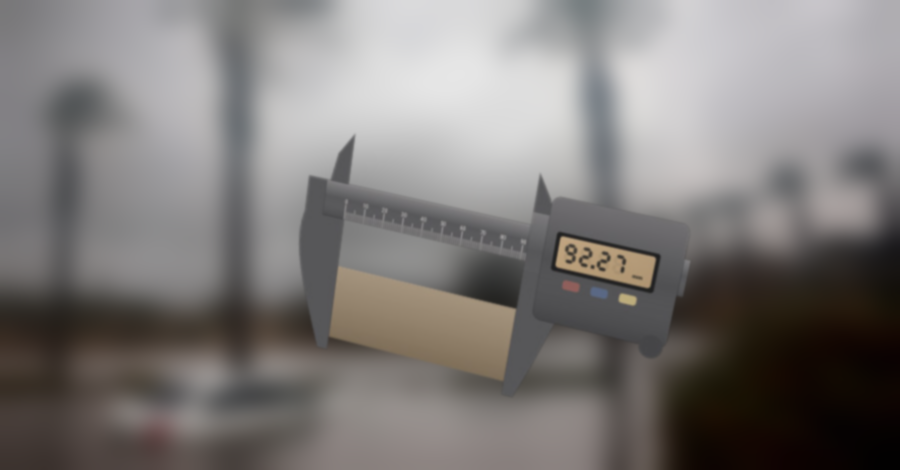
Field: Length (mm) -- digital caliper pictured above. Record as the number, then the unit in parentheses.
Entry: 92.27 (mm)
